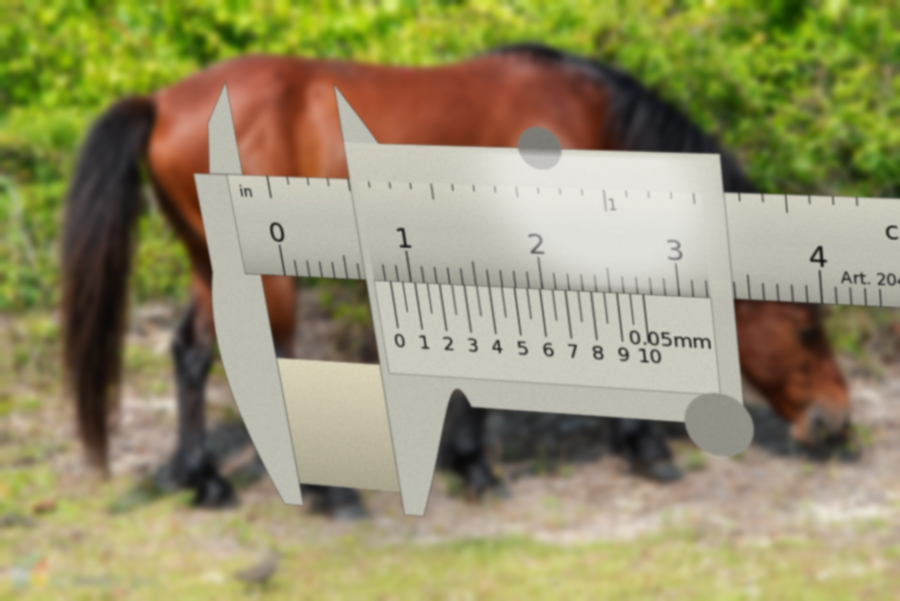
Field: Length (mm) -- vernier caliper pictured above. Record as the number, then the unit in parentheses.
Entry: 8.4 (mm)
